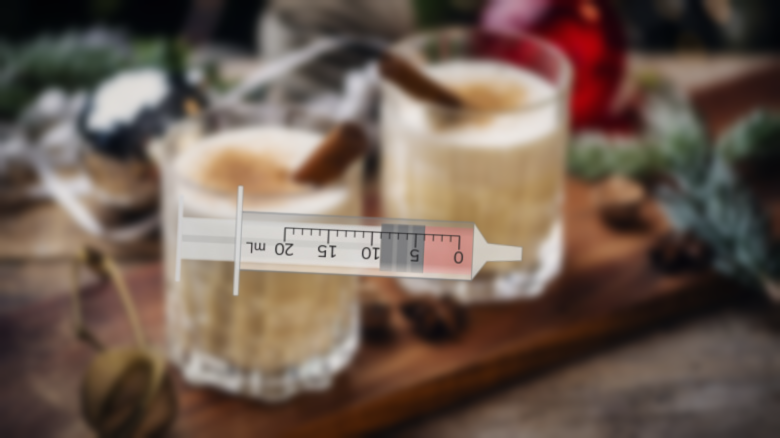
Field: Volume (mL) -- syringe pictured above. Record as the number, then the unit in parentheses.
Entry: 4 (mL)
